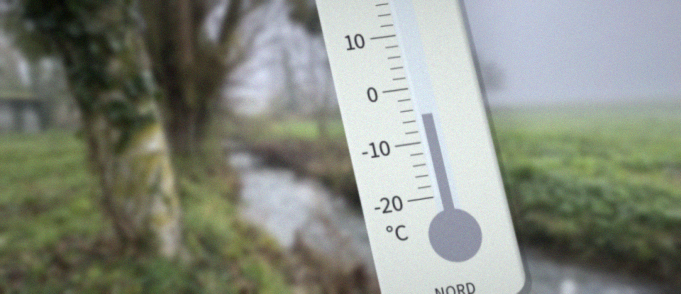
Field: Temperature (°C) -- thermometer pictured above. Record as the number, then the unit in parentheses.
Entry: -5 (°C)
